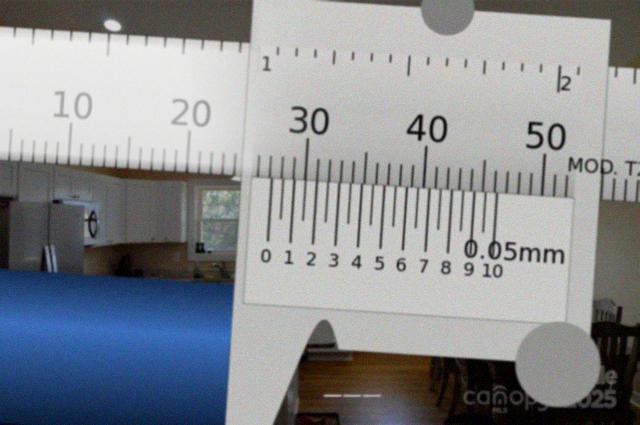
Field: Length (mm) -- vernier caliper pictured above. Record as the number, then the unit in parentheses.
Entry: 27.2 (mm)
